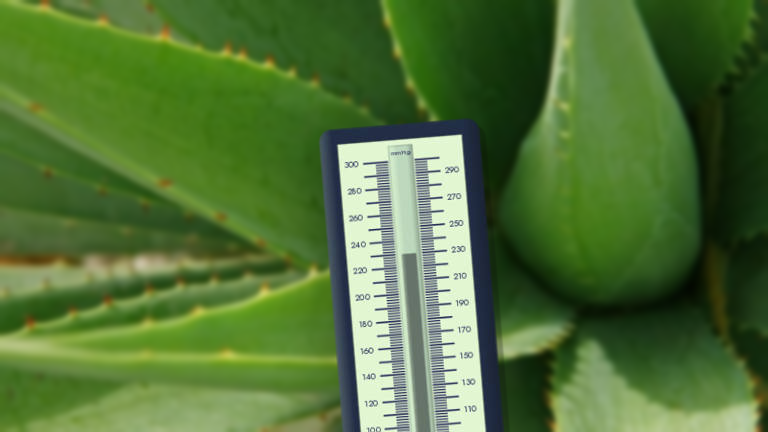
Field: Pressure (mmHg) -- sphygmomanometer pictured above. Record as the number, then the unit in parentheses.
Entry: 230 (mmHg)
